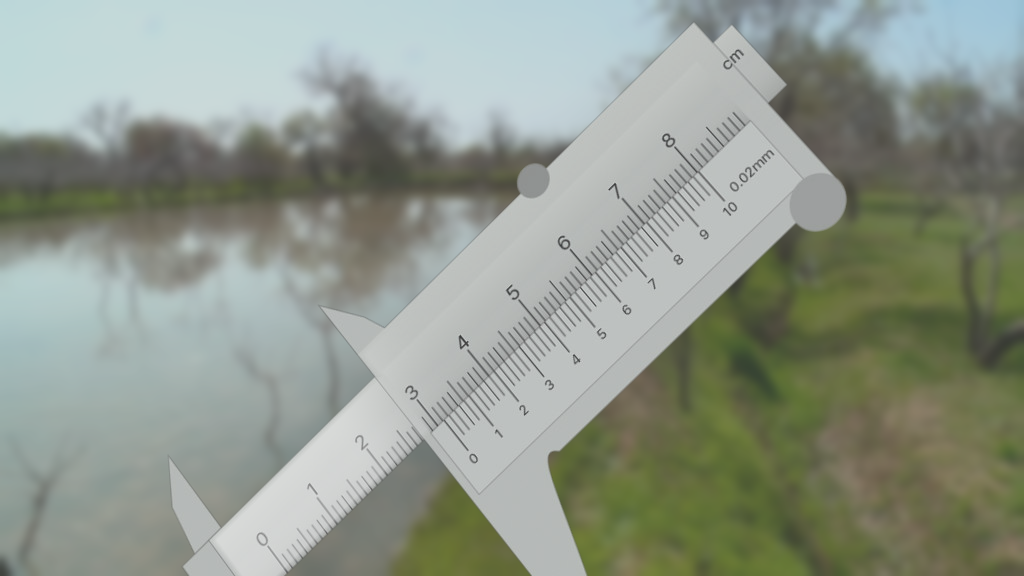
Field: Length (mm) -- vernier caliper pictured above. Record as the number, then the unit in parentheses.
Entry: 31.2 (mm)
